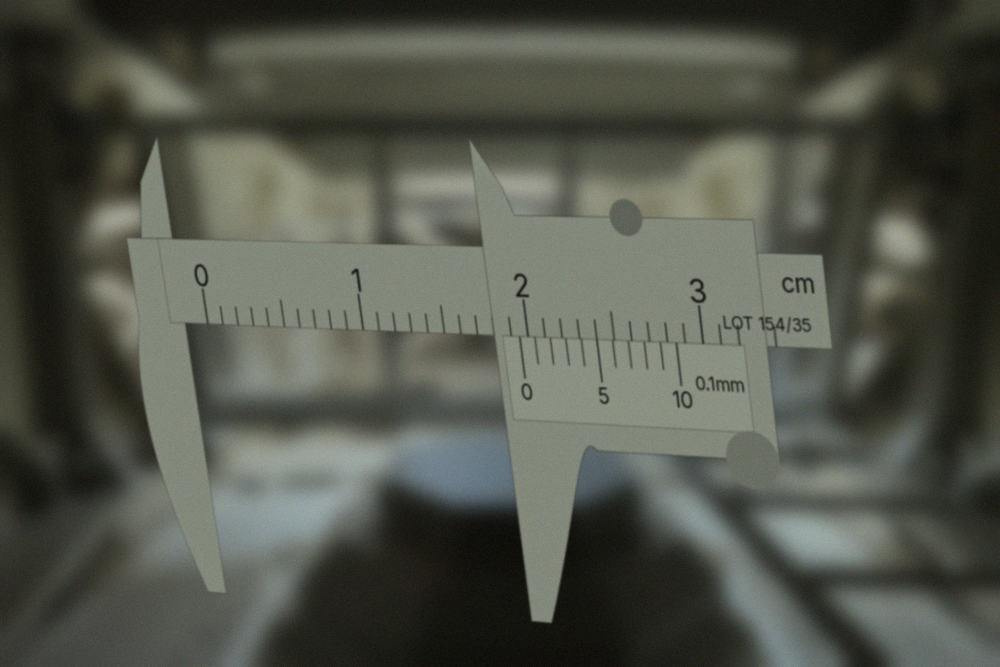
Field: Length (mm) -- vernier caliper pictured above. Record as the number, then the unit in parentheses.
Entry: 19.5 (mm)
